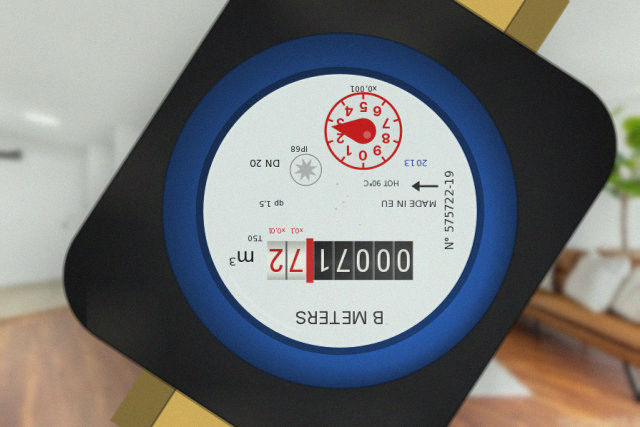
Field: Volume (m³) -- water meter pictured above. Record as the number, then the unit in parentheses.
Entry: 71.722 (m³)
